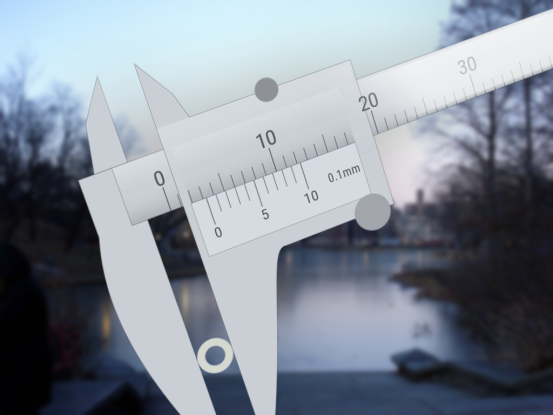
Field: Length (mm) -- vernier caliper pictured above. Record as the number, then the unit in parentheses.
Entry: 3.3 (mm)
